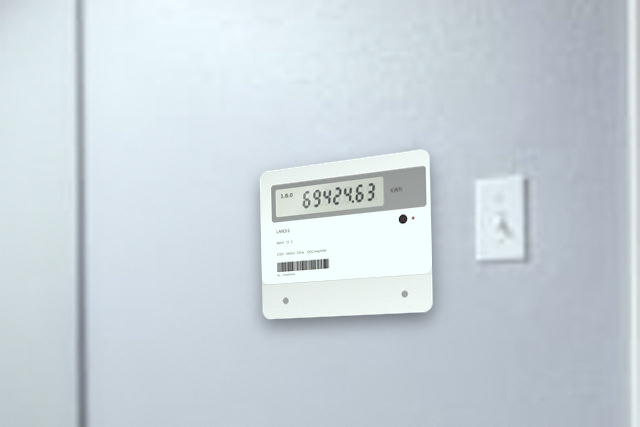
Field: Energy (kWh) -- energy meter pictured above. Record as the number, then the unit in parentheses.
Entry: 69424.63 (kWh)
